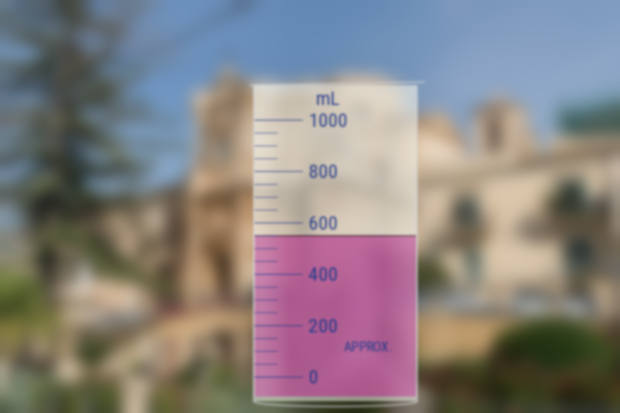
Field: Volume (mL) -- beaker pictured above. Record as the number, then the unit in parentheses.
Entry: 550 (mL)
